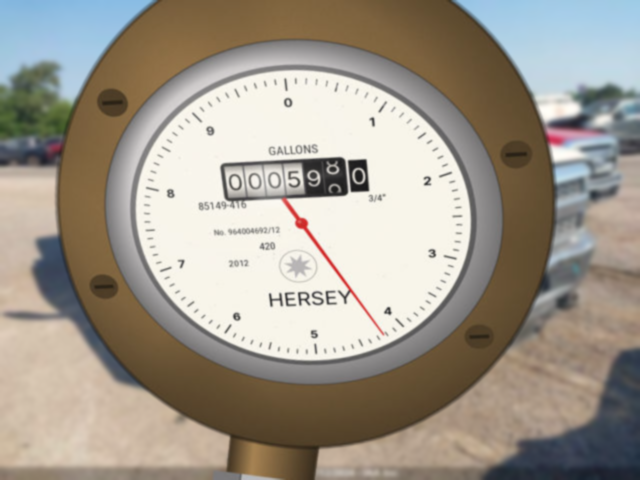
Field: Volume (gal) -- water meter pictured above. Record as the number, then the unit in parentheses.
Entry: 5984.2 (gal)
